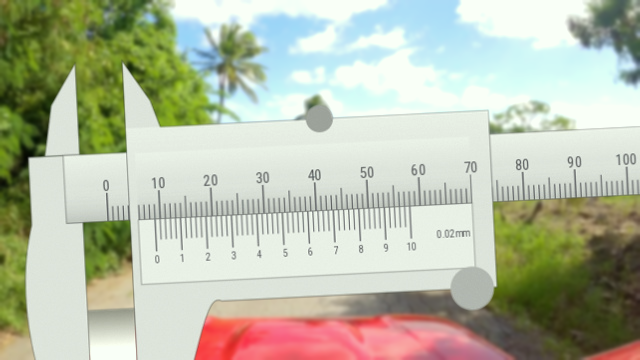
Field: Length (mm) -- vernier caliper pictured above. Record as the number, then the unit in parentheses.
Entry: 9.0 (mm)
